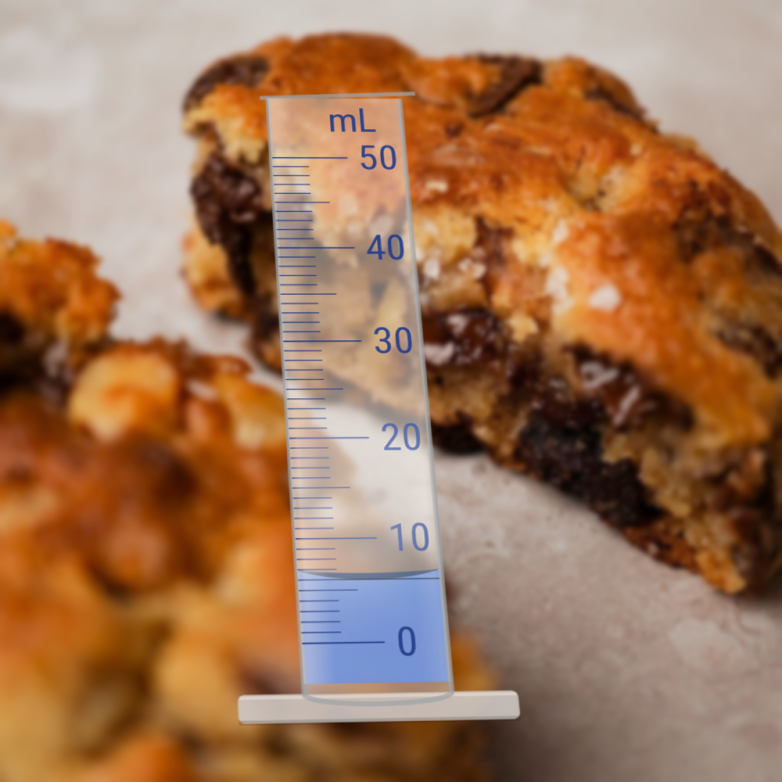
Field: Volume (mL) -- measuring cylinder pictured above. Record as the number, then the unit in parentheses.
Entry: 6 (mL)
